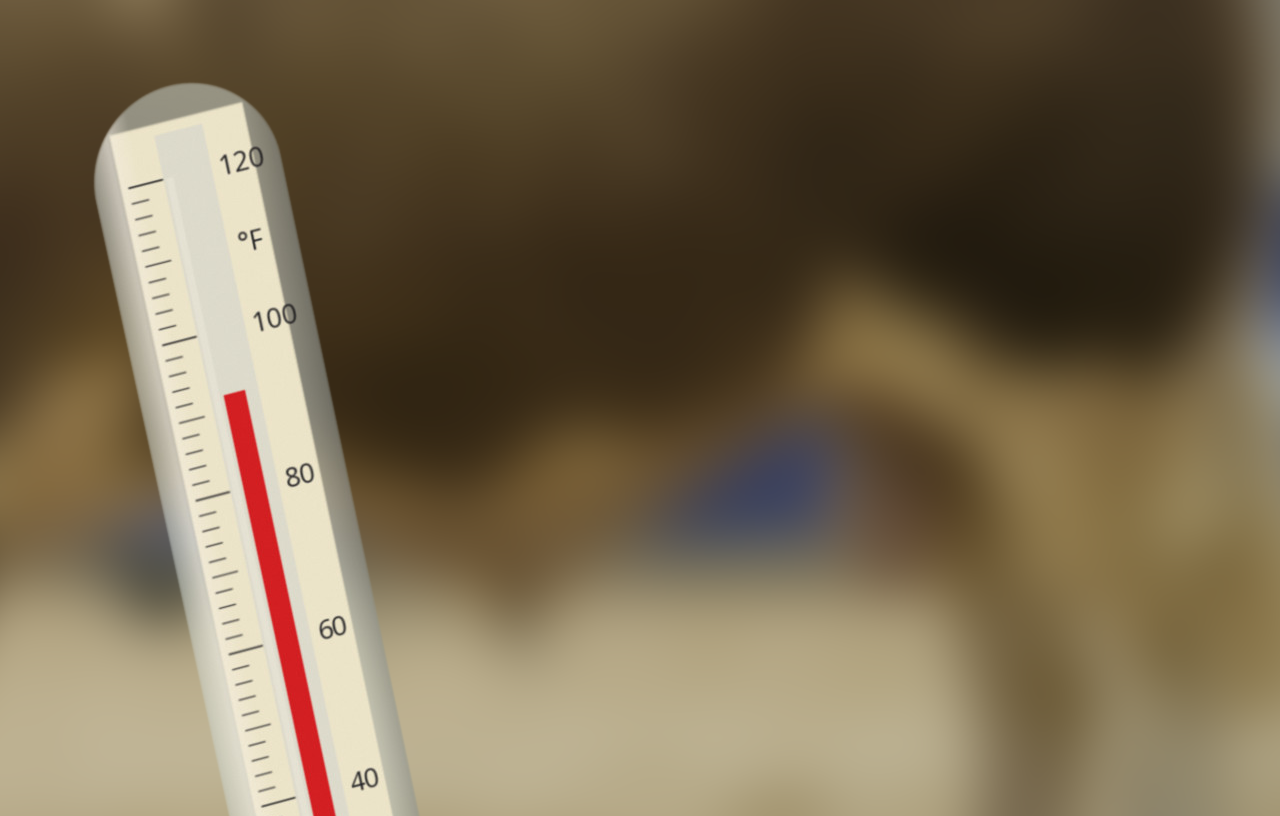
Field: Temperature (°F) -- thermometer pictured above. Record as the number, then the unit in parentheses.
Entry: 92 (°F)
